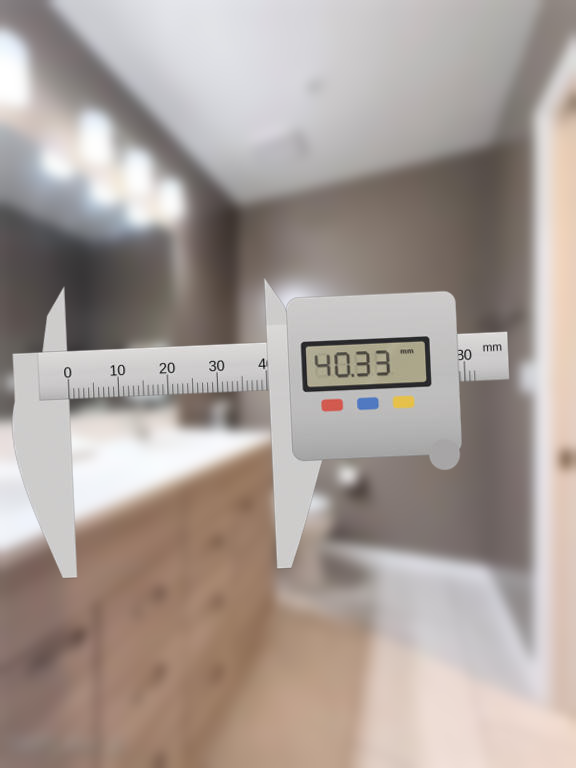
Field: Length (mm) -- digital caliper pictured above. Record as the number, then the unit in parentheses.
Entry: 40.33 (mm)
